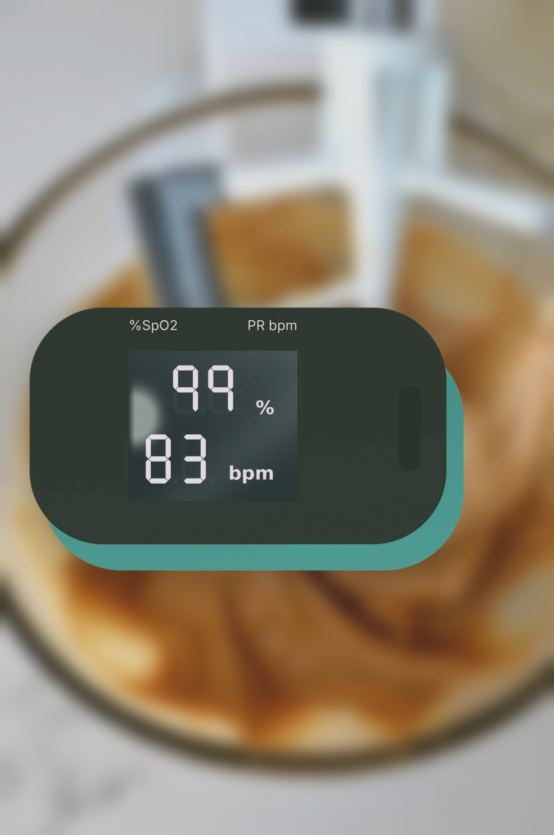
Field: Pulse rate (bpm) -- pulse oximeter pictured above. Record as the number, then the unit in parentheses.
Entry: 83 (bpm)
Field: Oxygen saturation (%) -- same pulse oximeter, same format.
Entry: 99 (%)
